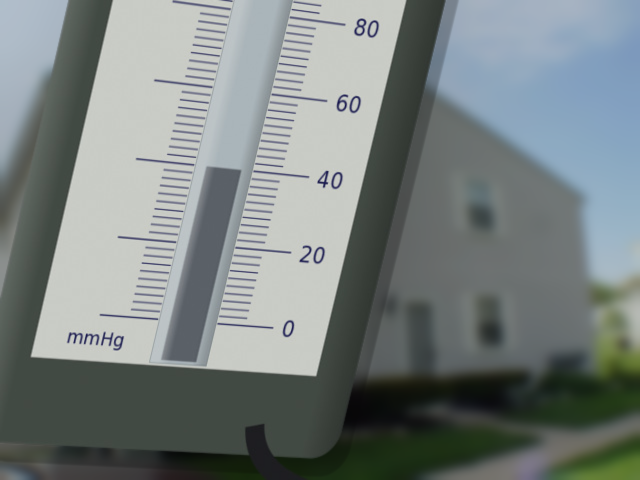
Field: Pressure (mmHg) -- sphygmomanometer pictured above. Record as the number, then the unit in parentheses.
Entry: 40 (mmHg)
